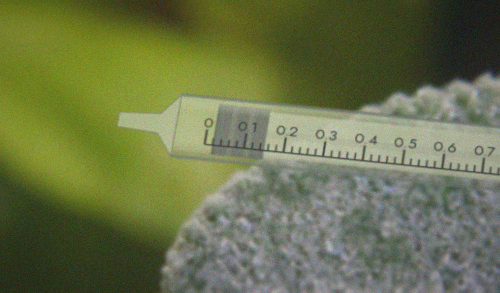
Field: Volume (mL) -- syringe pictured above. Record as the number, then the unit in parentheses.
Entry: 0.02 (mL)
